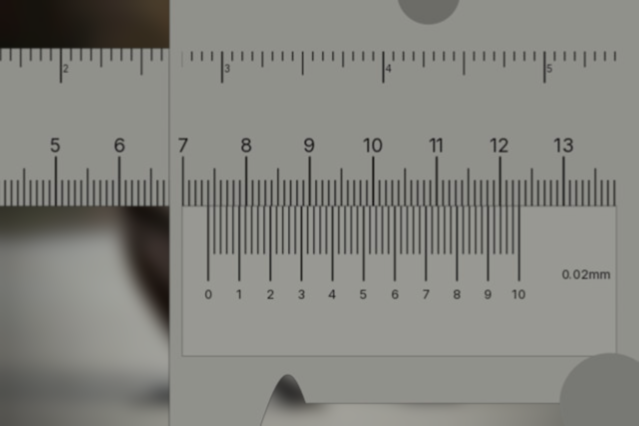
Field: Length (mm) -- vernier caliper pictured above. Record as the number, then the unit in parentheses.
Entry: 74.0 (mm)
